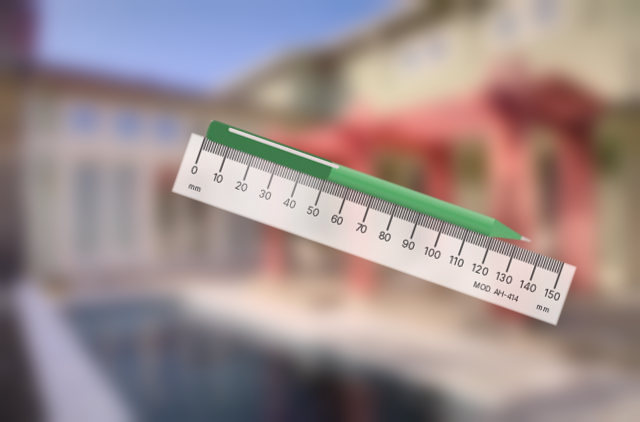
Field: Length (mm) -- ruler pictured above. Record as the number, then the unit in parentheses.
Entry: 135 (mm)
